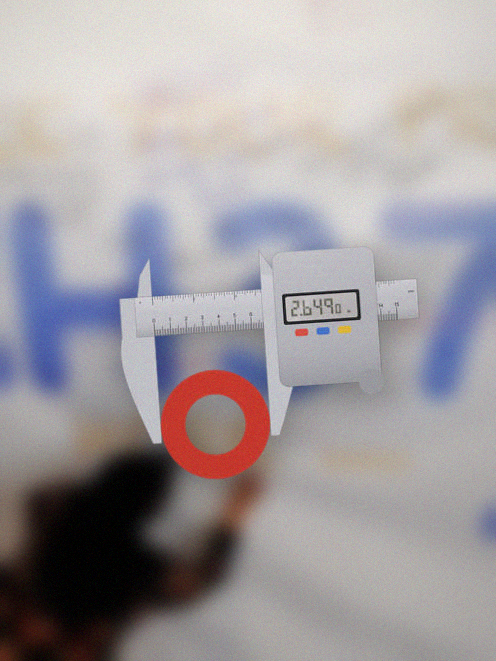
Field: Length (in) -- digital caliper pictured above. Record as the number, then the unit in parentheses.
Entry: 2.6490 (in)
